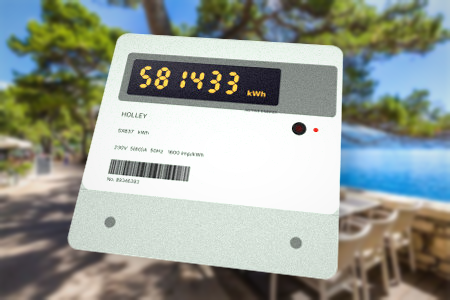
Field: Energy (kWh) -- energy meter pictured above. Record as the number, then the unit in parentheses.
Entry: 581433 (kWh)
